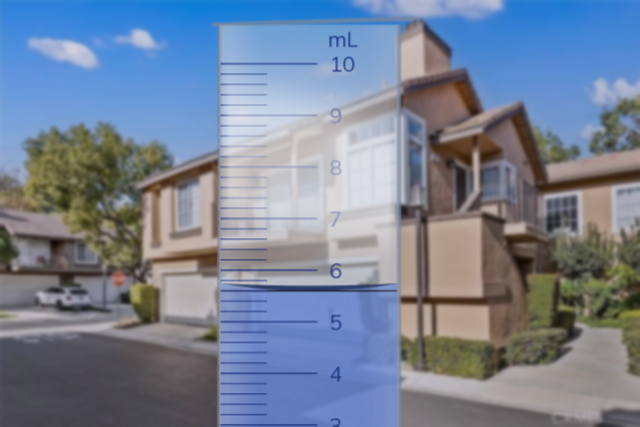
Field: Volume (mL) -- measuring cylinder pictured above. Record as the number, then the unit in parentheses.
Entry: 5.6 (mL)
